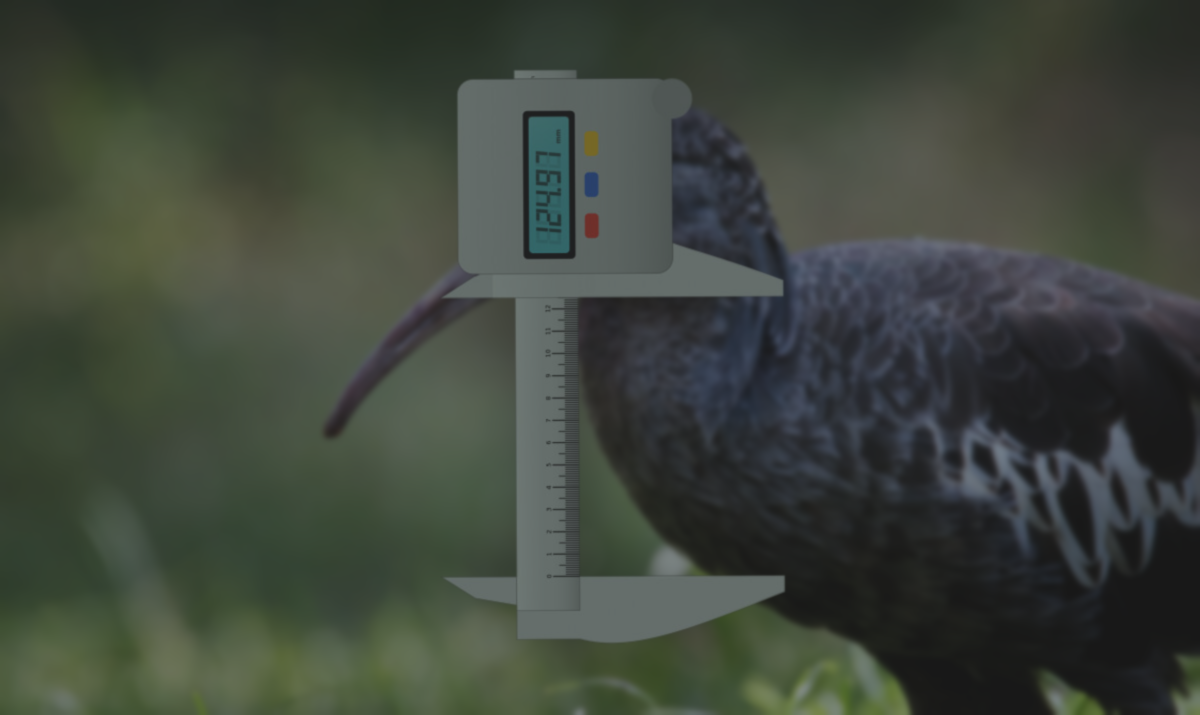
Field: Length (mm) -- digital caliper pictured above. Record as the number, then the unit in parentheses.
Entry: 124.97 (mm)
